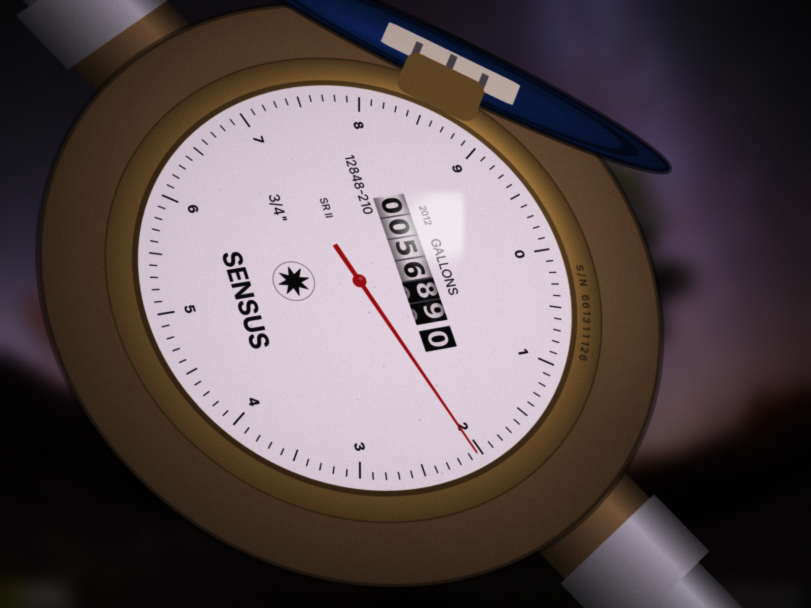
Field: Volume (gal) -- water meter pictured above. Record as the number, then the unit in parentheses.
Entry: 56892.0 (gal)
